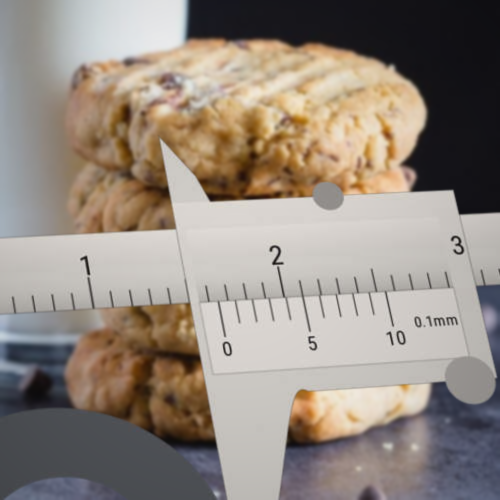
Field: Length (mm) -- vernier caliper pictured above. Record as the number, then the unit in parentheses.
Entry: 16.5 (mm)
